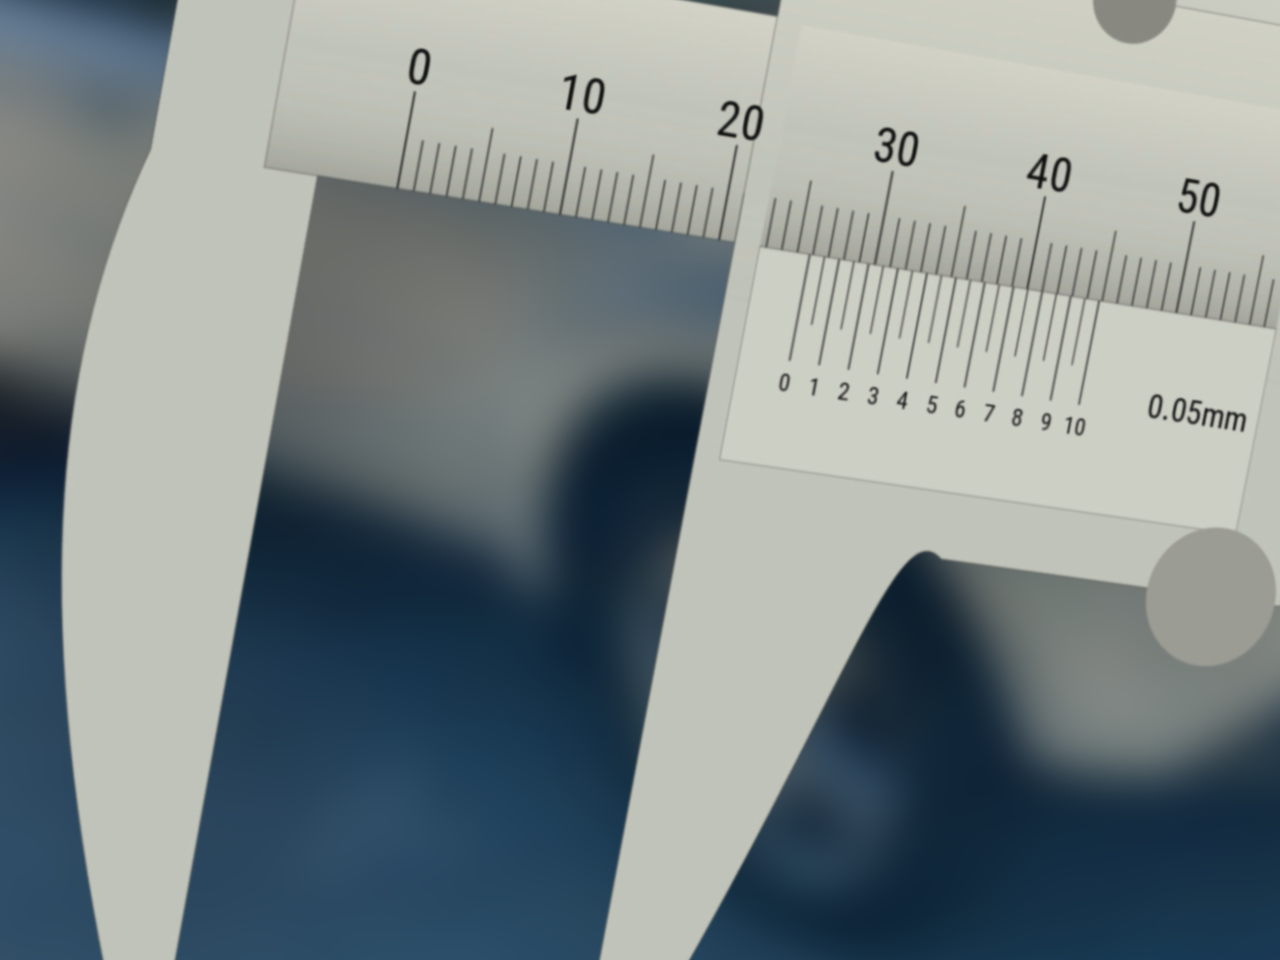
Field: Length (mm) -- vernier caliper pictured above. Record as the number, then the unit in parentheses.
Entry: 25.8 (mm)
